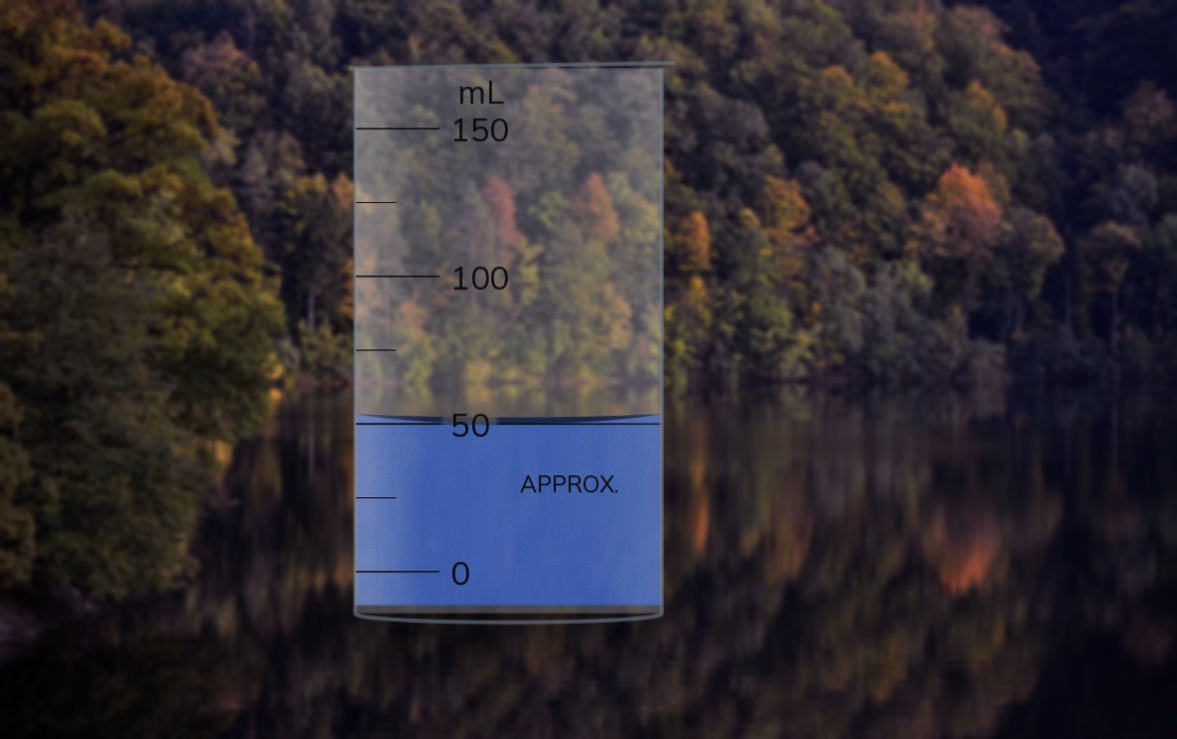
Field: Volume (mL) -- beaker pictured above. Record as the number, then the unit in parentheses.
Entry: 50 (mL)
